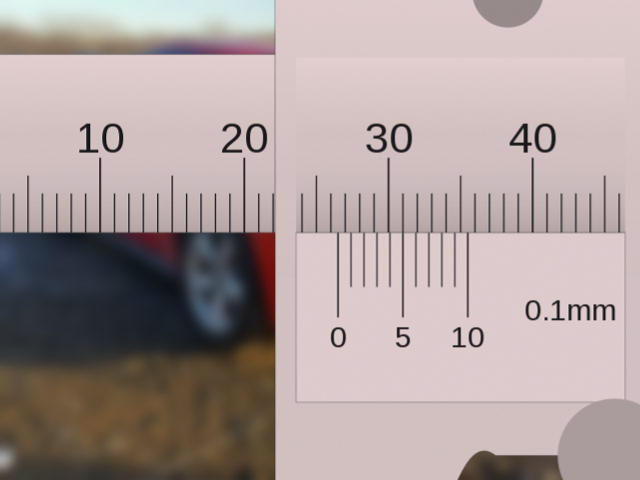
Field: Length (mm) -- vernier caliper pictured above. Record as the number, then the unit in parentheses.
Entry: 26.5 (mm)
